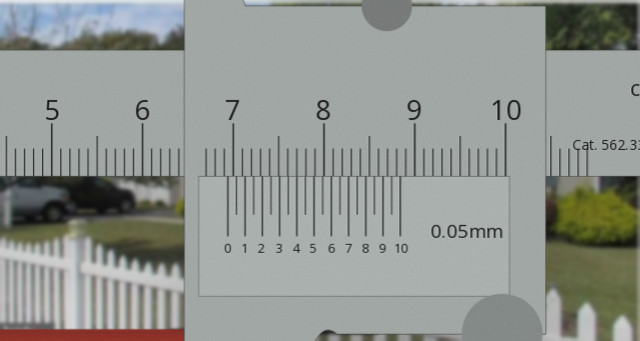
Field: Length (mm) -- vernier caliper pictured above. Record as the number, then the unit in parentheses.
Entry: 69.4 (mm)
